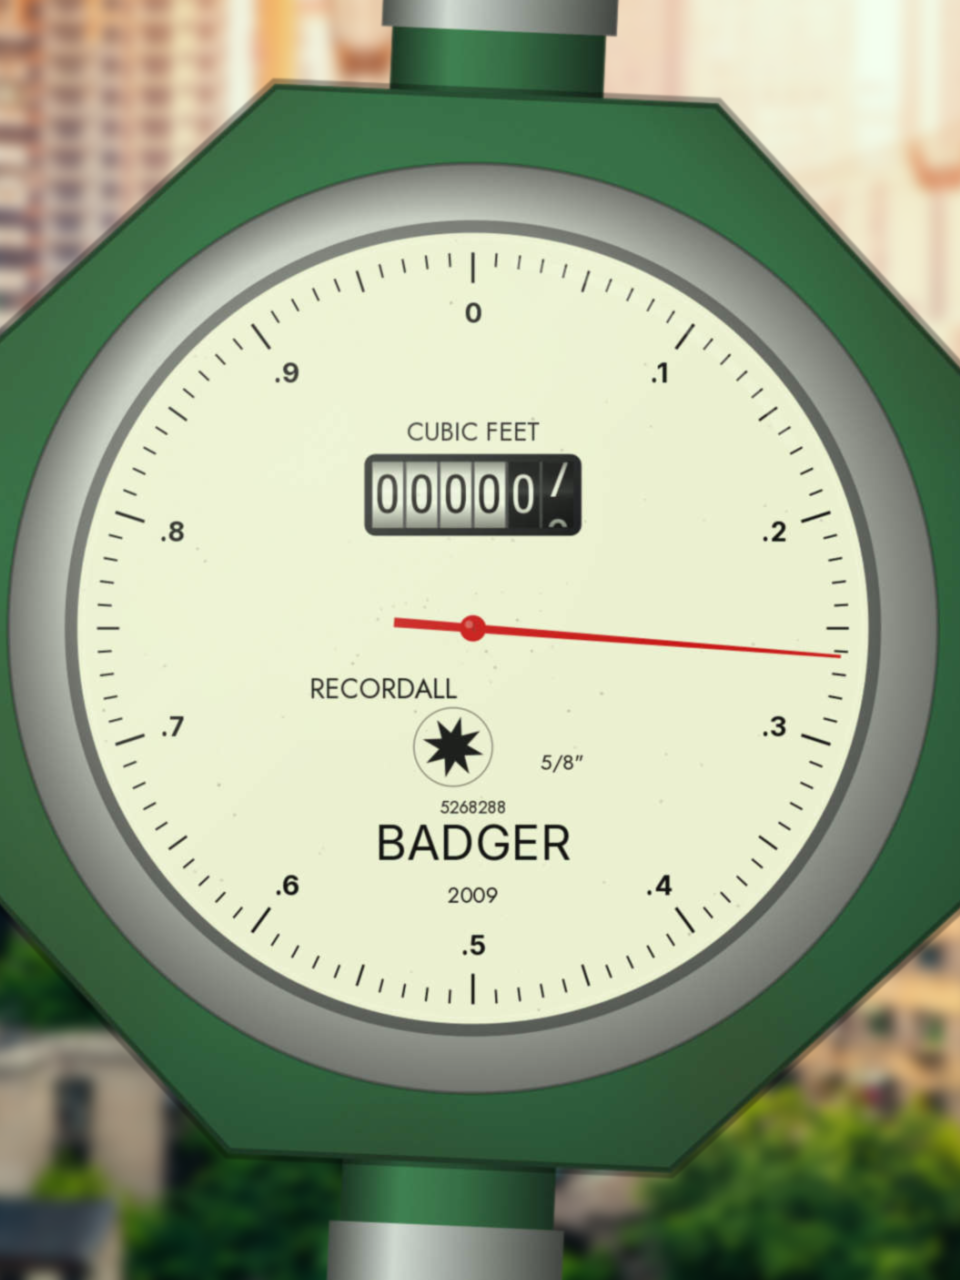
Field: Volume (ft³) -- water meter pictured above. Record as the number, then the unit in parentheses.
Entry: 7.26 (ft³)
